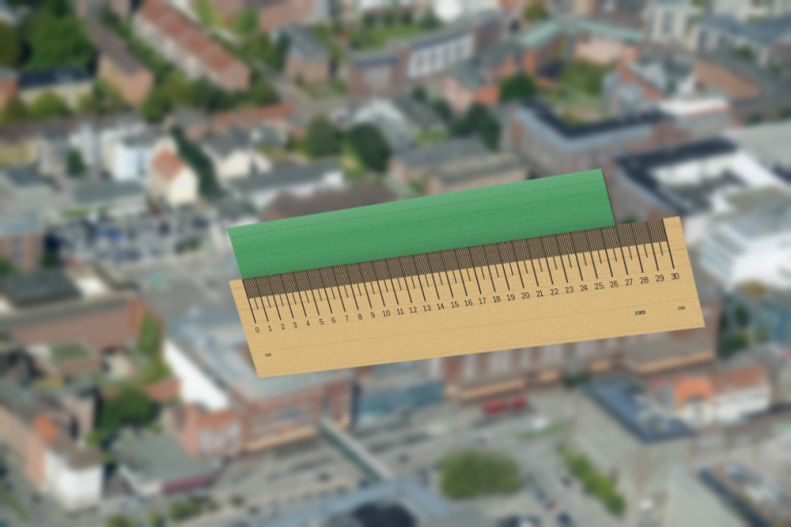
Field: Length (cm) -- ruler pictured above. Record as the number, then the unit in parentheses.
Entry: 27 (cm)
